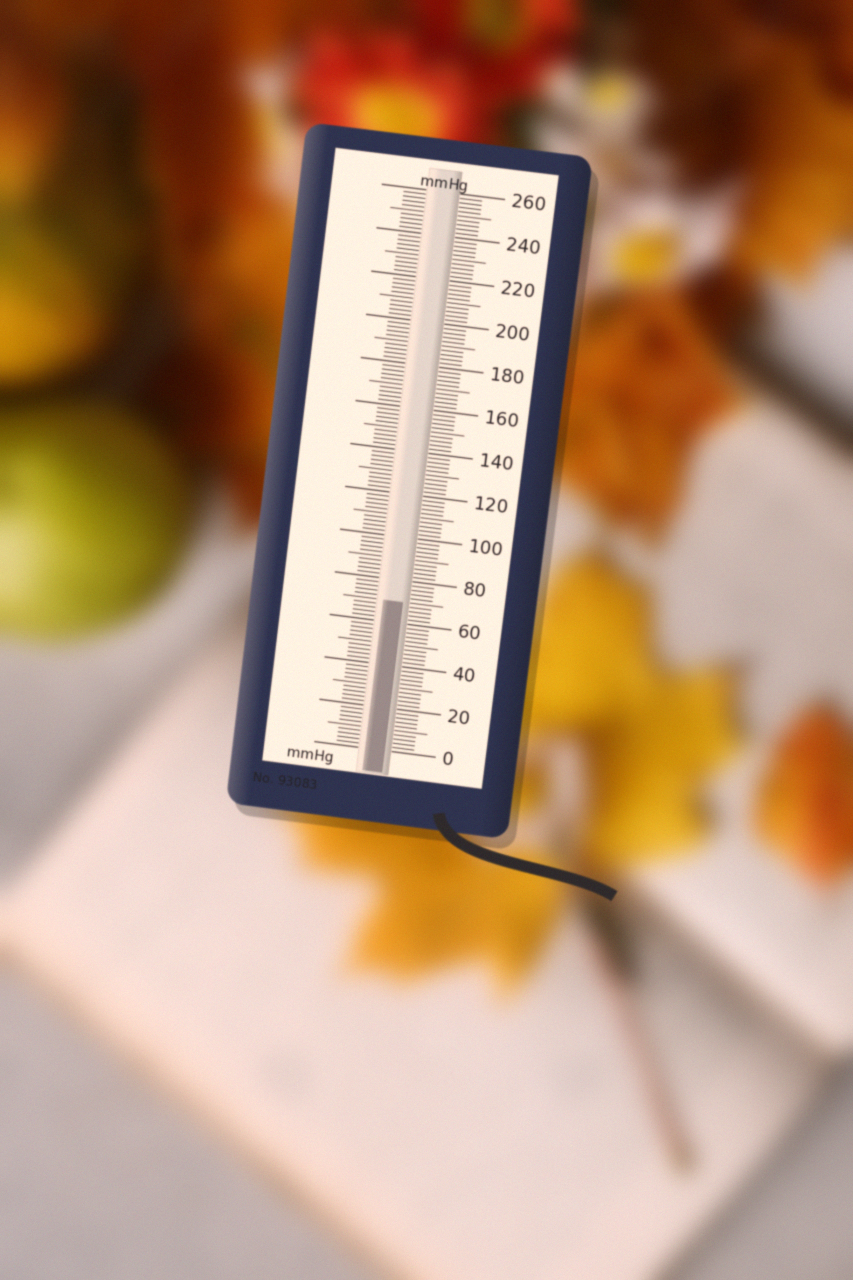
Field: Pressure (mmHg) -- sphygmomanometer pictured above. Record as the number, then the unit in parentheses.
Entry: 70 (mmHg)
